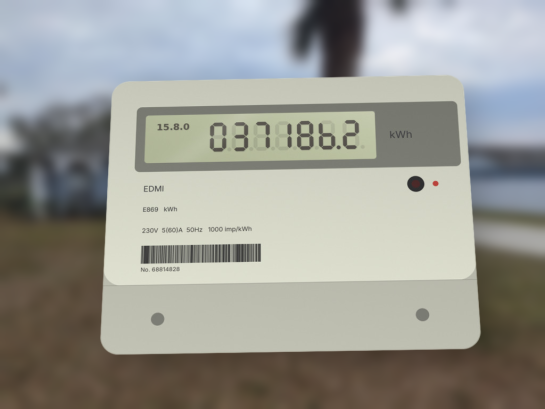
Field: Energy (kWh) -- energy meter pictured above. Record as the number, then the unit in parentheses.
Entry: 37186.2 (kWh)
